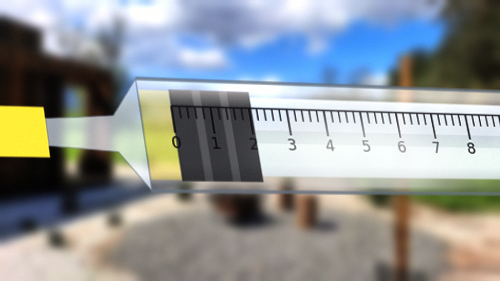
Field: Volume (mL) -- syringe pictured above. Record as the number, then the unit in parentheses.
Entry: 0 (mL)
